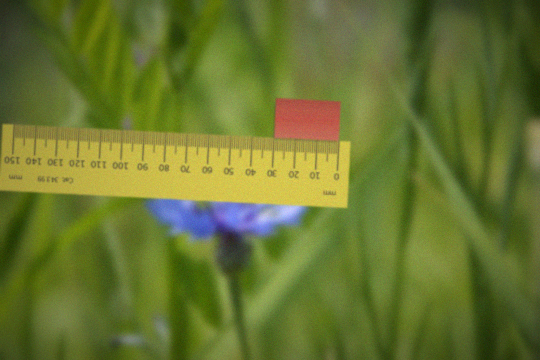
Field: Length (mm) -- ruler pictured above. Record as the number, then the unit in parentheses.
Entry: 30 (mm)
